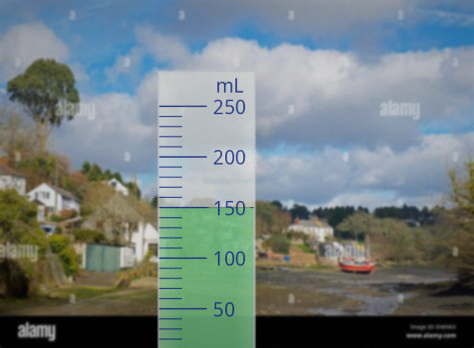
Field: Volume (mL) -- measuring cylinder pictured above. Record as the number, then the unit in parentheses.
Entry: 150 (mL)
